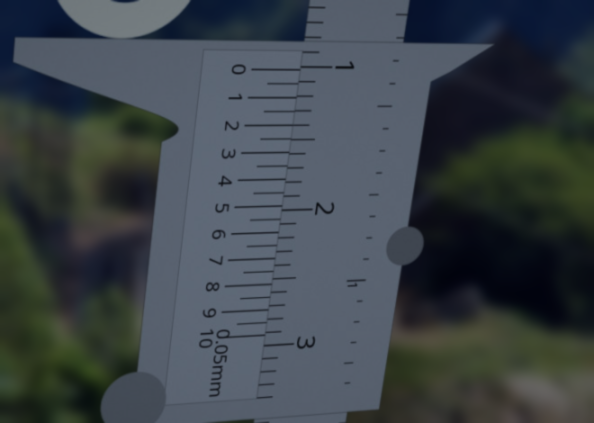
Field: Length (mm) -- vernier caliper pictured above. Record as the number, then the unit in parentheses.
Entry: 10.2 (mm)
